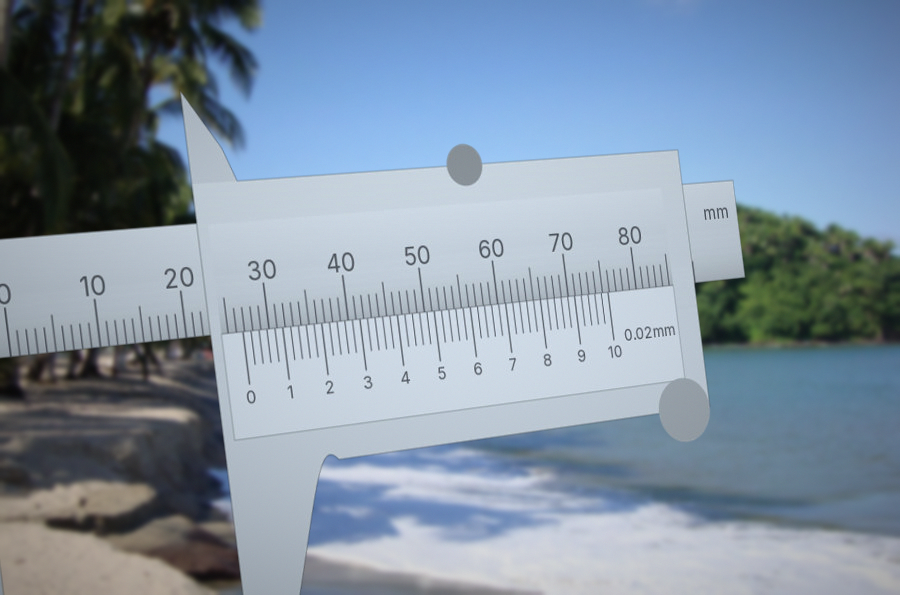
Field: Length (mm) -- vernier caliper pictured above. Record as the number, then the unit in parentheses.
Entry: 26.8 (mm)
